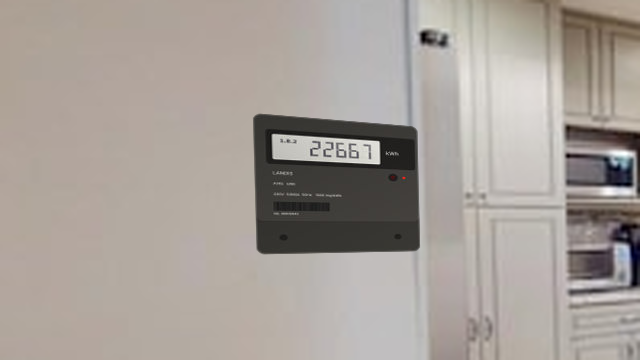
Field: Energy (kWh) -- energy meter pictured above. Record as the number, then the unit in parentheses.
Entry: 22667 (kWh)
